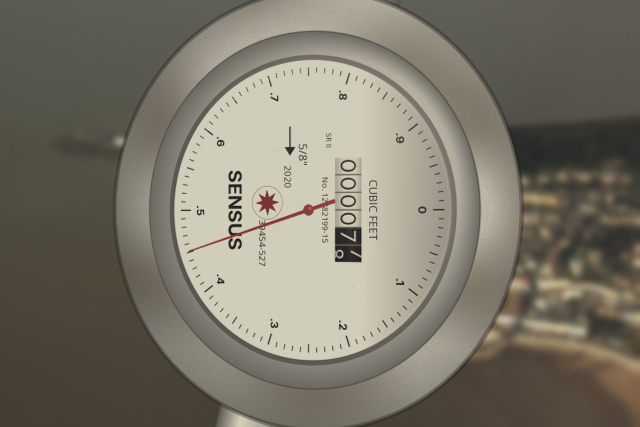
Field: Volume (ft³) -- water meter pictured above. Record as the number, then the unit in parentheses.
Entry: 77.45 (ft³)
